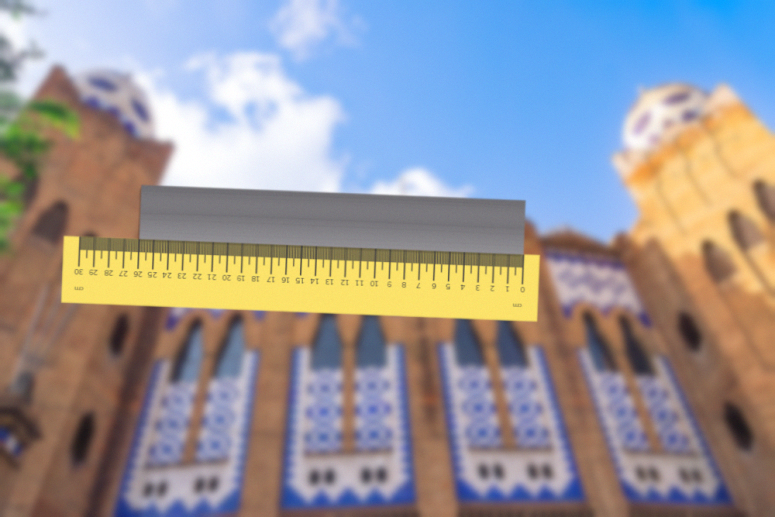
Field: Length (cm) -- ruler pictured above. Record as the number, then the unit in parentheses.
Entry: 26 (cm)
